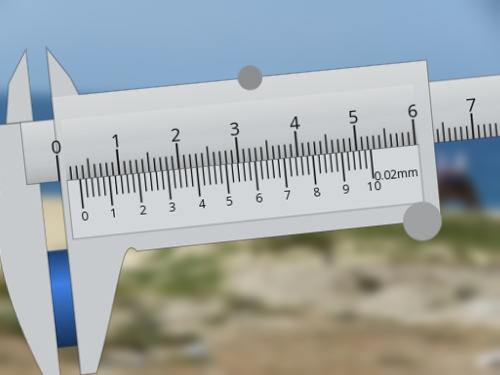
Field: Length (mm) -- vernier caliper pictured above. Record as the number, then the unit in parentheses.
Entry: 3.4 (mm)
